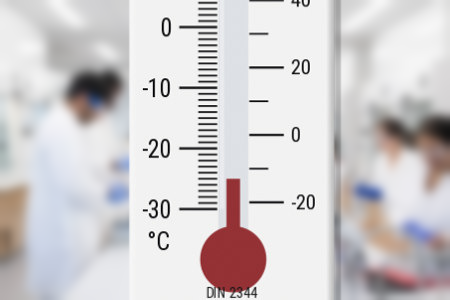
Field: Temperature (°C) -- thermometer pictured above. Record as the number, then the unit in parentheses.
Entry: -25 (°C)
